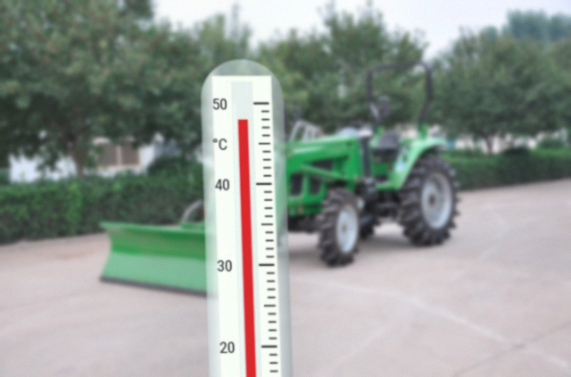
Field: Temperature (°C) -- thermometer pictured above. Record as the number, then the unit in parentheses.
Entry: 48 (°C)
